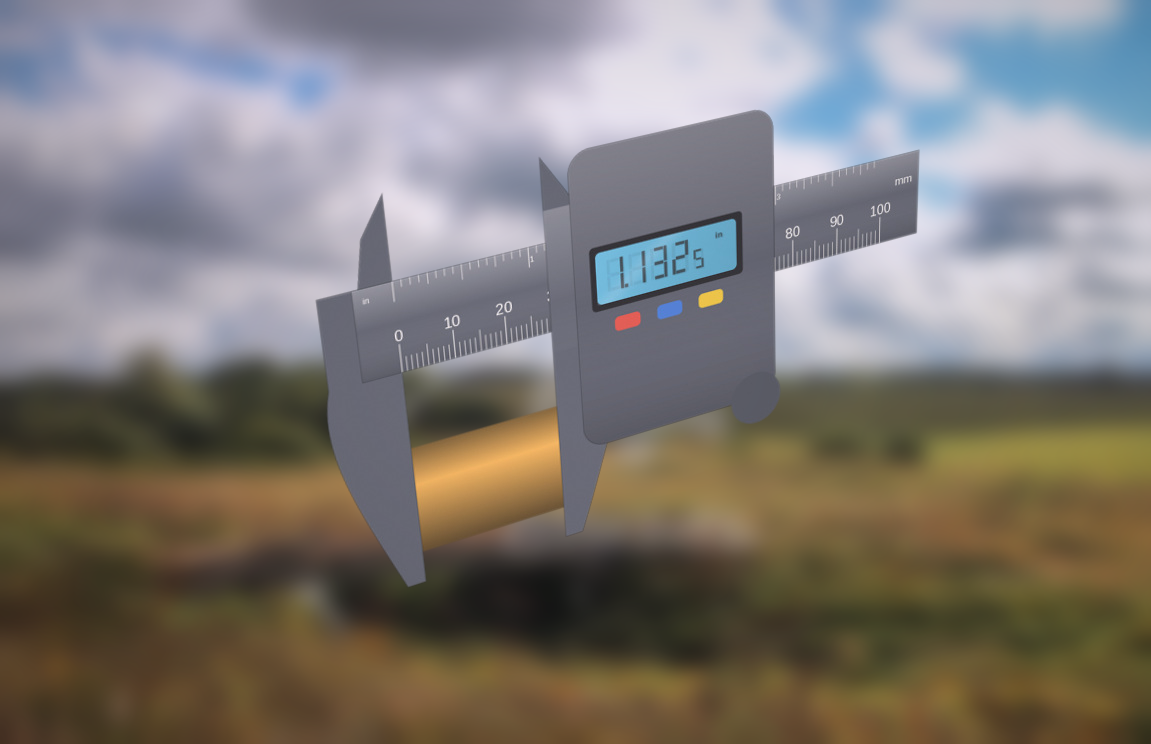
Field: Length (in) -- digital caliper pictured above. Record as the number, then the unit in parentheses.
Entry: 1.1325 (in)
